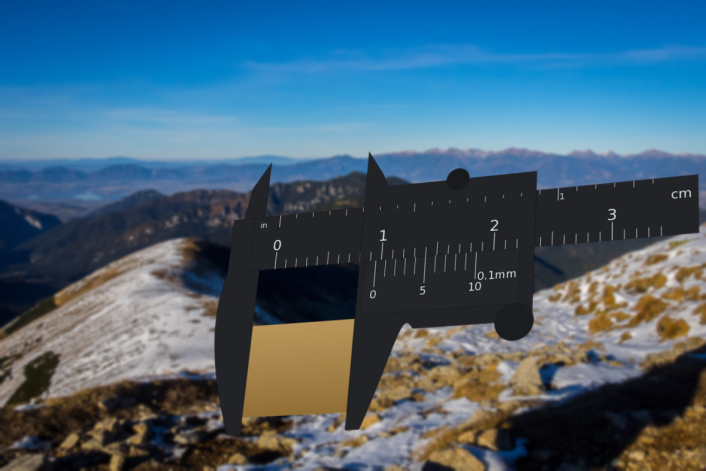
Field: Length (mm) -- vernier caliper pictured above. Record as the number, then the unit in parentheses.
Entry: 9.5 (mm)
